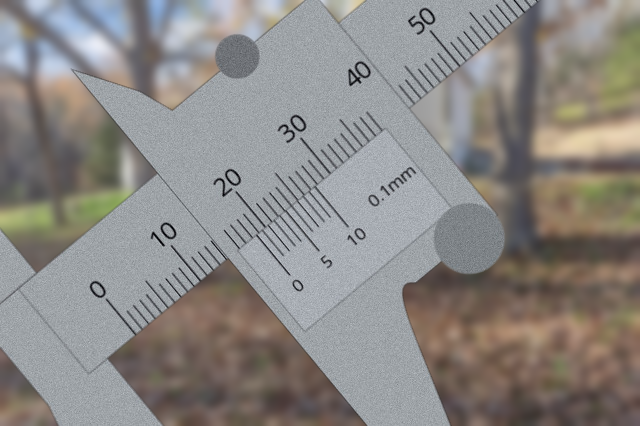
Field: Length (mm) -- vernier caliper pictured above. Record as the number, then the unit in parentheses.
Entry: 18.6 (mm)
